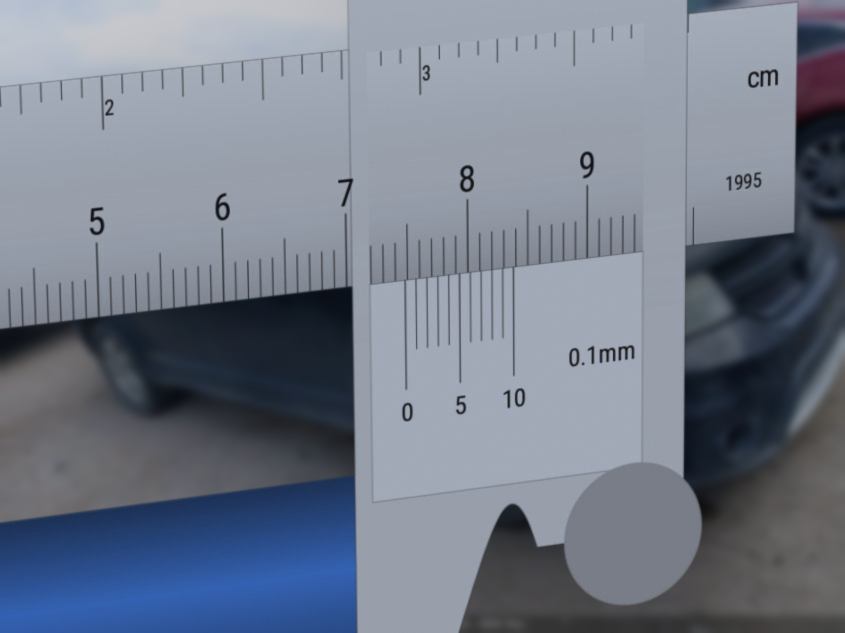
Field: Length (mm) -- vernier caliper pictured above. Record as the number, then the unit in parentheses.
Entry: 74.8 (mm)
